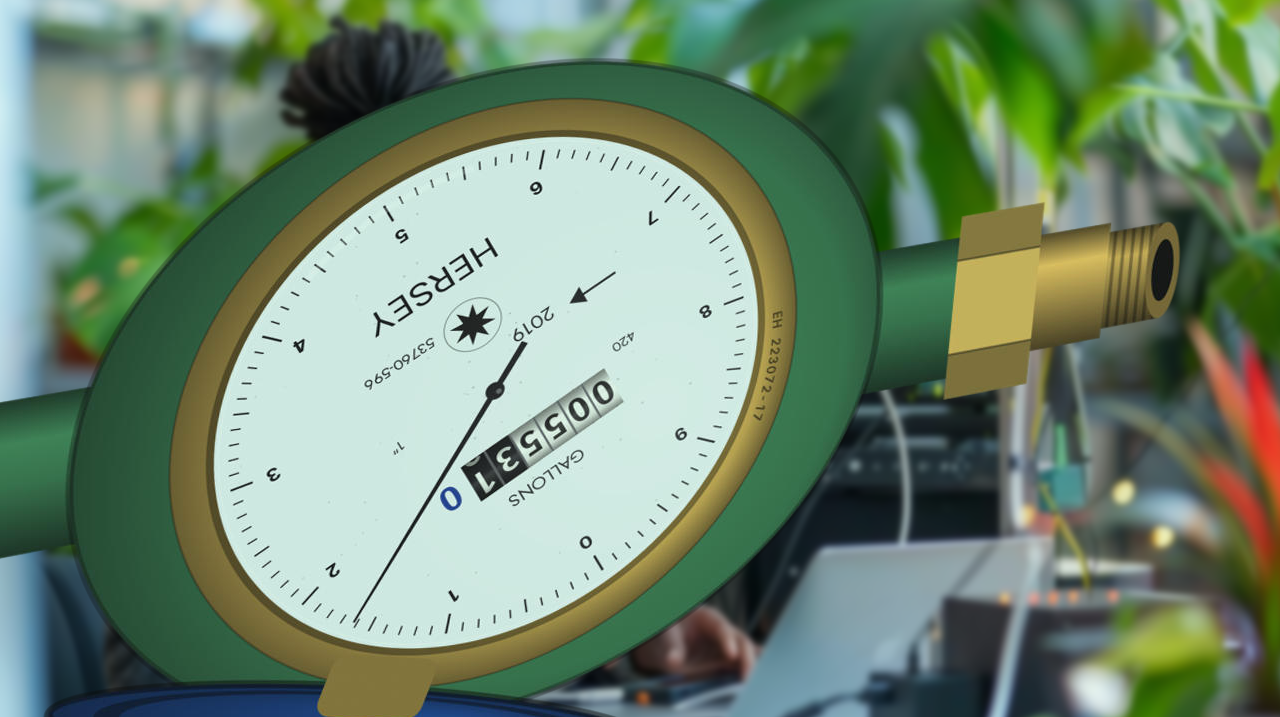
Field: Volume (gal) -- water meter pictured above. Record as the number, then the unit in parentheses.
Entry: 55311.6 (gal)
